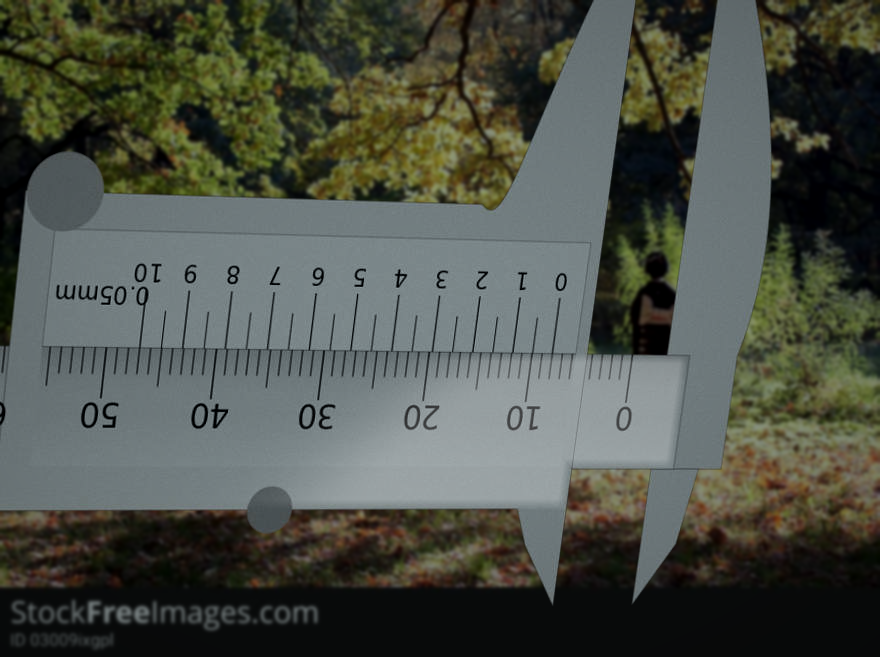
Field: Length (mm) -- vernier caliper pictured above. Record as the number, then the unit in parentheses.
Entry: 8.0 (mm)
